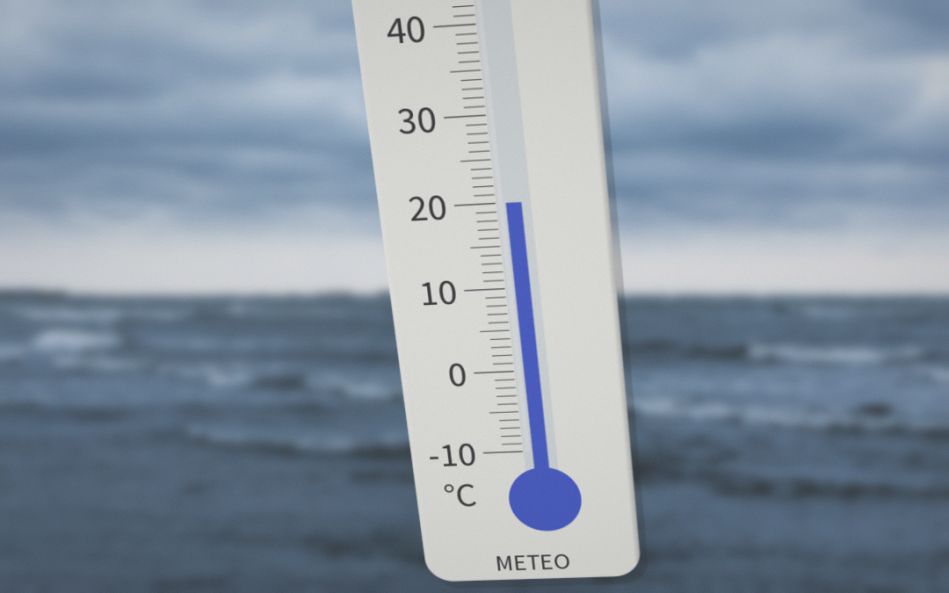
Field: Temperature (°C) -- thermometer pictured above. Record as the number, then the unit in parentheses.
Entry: 20 (°C)
